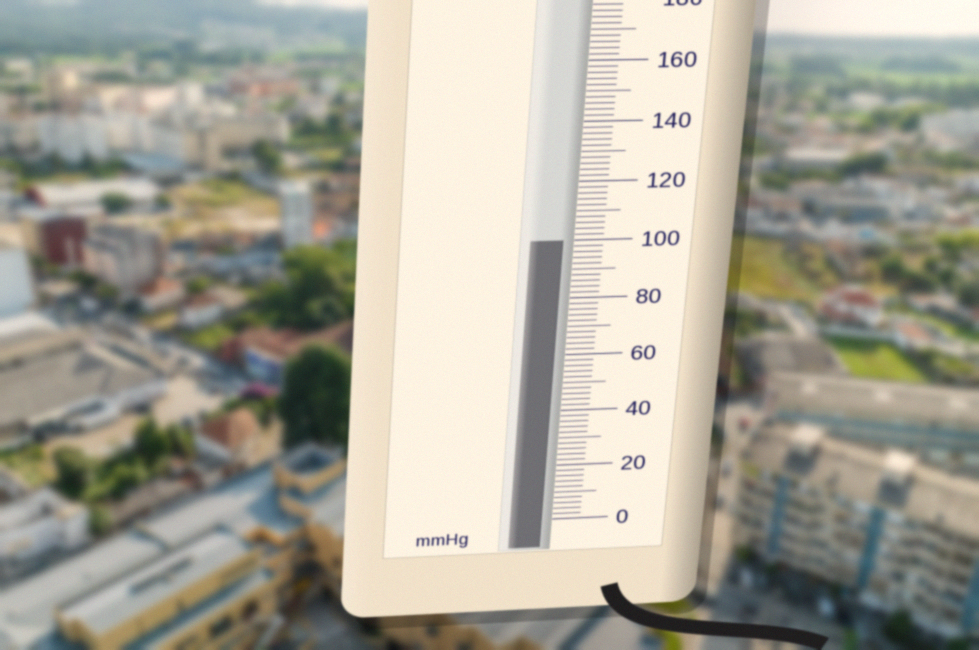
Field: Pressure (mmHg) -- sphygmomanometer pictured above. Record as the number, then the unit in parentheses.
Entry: 100 (mmHg)
